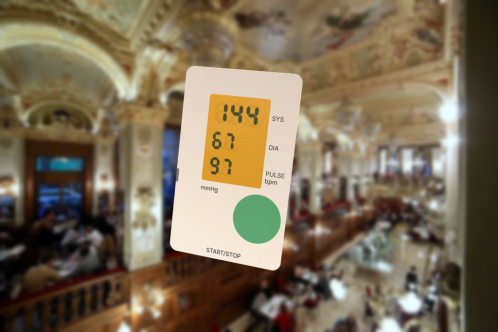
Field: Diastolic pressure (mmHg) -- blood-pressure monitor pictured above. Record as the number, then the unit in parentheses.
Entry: 67 (mmHg)
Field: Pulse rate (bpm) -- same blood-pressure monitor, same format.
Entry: 97 (bpm)
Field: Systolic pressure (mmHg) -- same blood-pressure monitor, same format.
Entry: 144 (mmHg)
